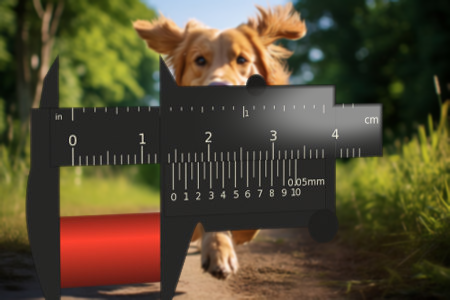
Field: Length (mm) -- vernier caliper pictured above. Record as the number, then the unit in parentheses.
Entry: 14.6 (mm)
